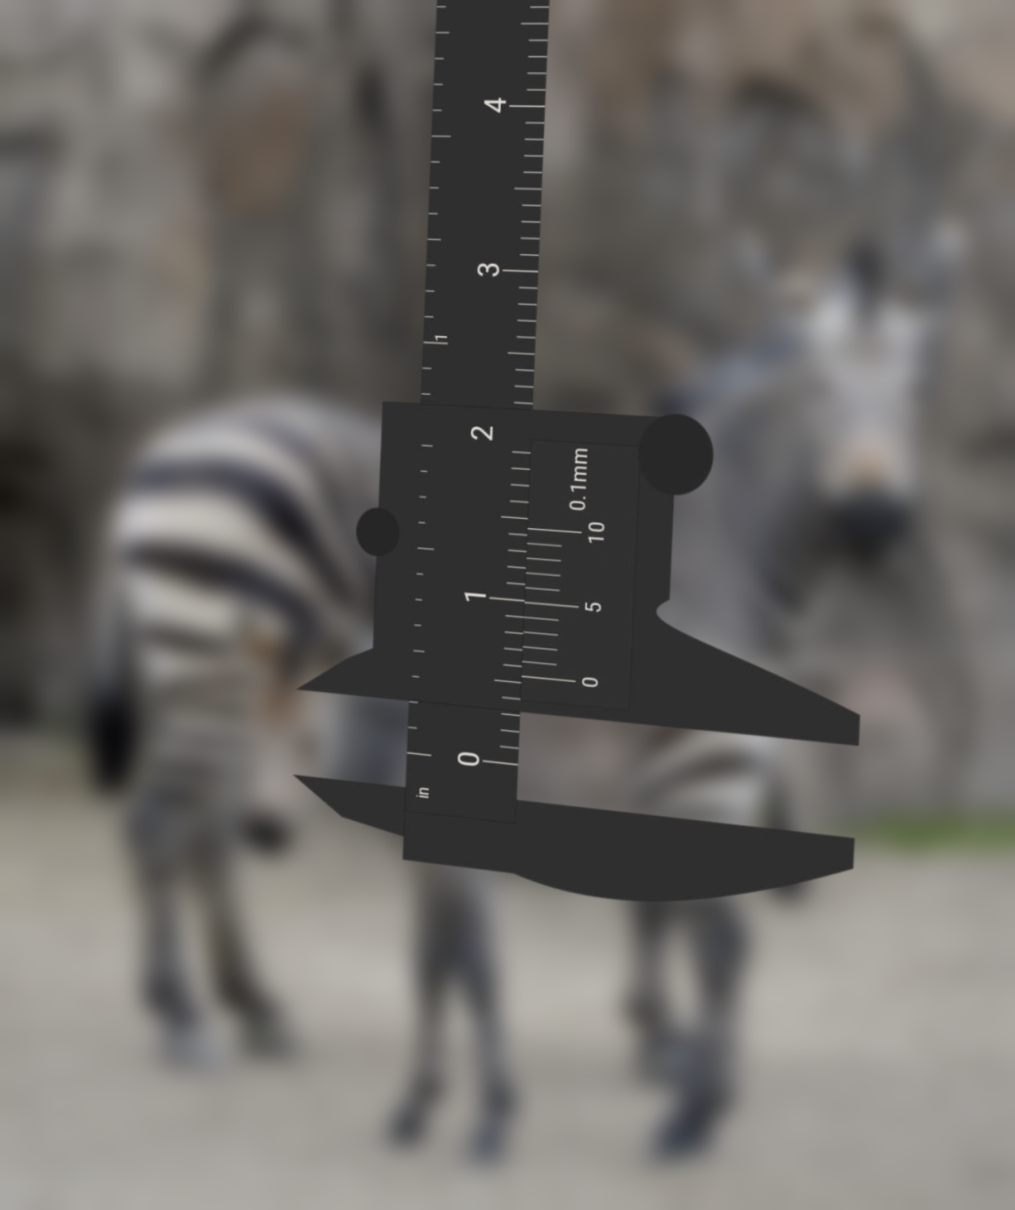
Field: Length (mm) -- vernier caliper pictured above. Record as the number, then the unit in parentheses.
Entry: 5.4 (mm)
